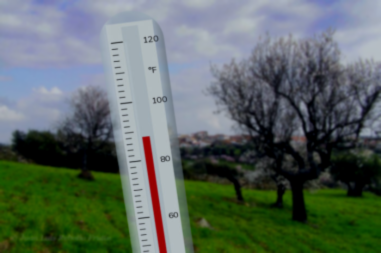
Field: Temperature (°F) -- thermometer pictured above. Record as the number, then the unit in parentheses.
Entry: 88 (°F)
